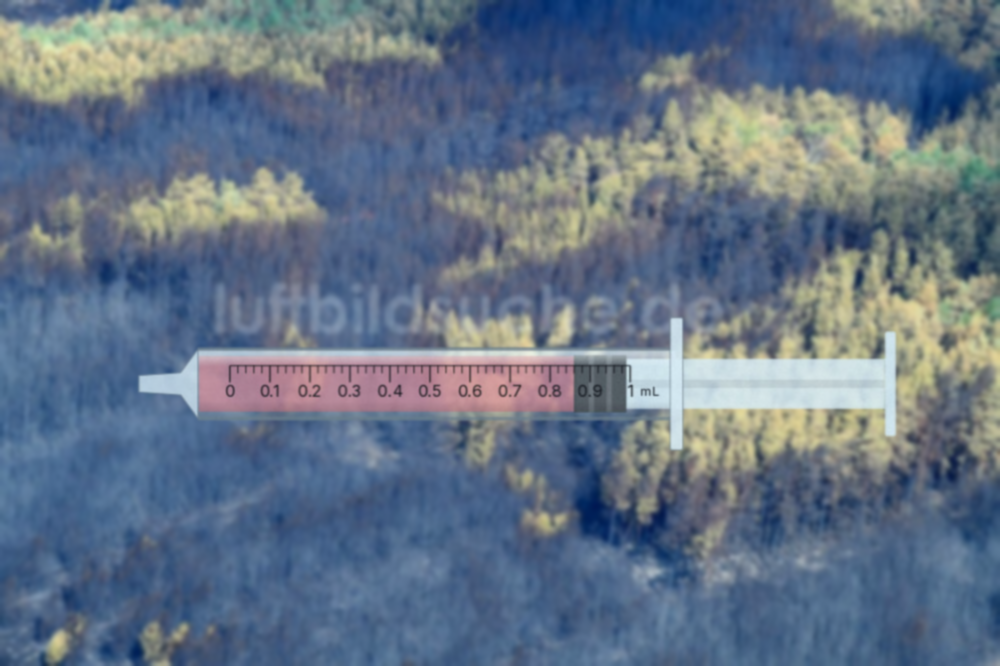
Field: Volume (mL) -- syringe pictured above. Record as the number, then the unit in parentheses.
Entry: 0.86 (mL)
